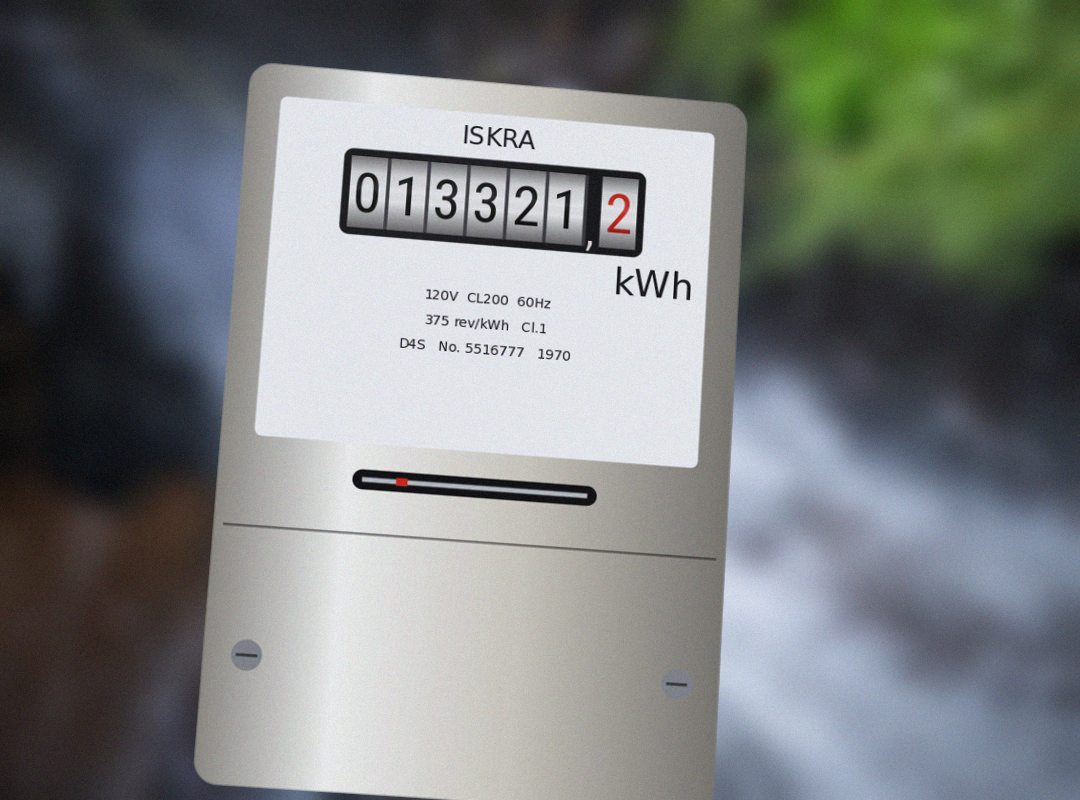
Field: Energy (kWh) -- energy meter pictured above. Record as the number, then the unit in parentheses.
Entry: 13321.2 (kWh)
